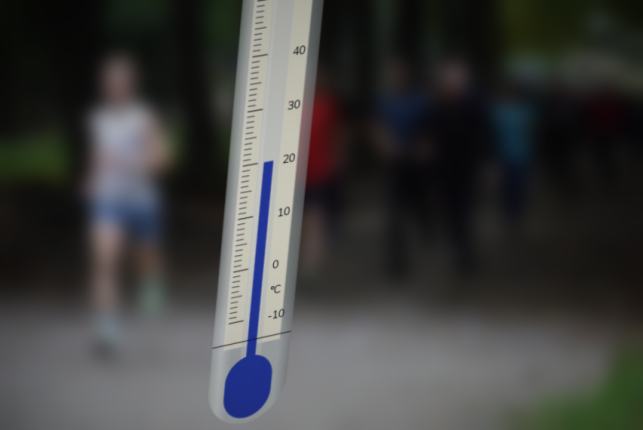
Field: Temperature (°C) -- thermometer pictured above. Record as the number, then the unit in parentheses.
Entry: 20 (°C)
